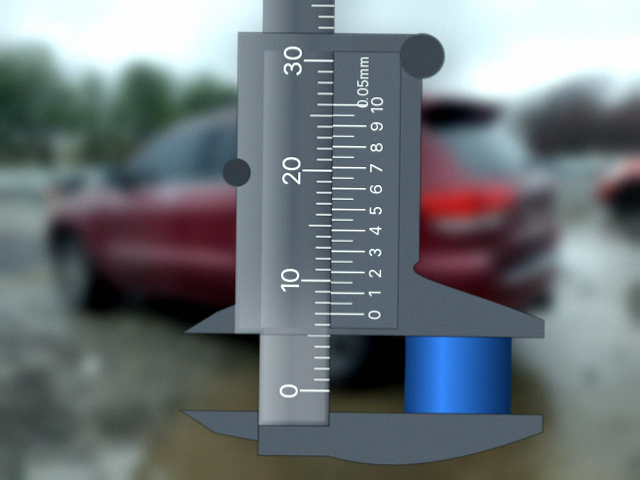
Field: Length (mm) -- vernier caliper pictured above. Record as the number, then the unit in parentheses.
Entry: 7.0 (mm)
